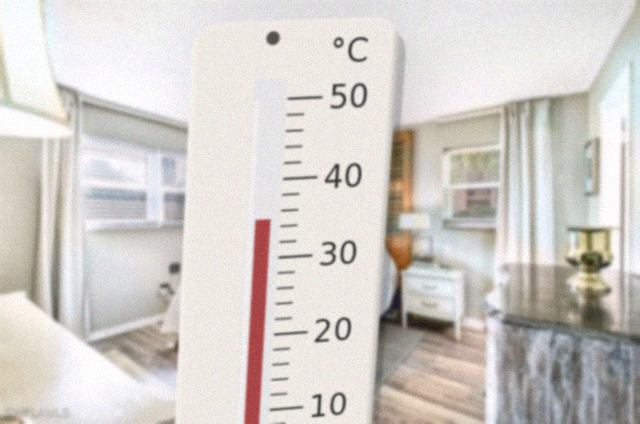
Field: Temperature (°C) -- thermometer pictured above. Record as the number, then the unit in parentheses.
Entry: 35 (°C)
